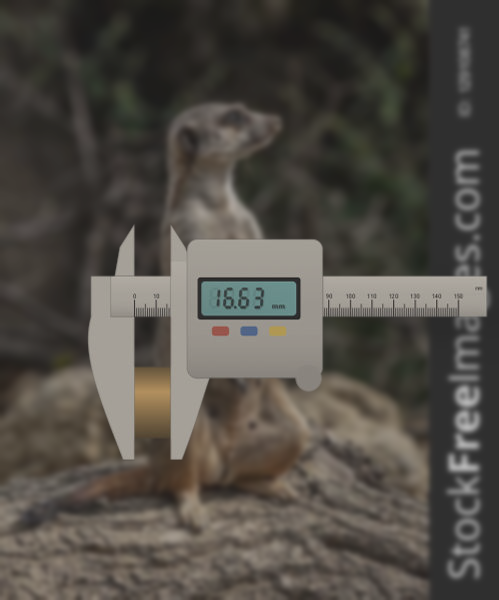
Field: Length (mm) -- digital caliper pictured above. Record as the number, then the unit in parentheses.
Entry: 16.63 (mm)
